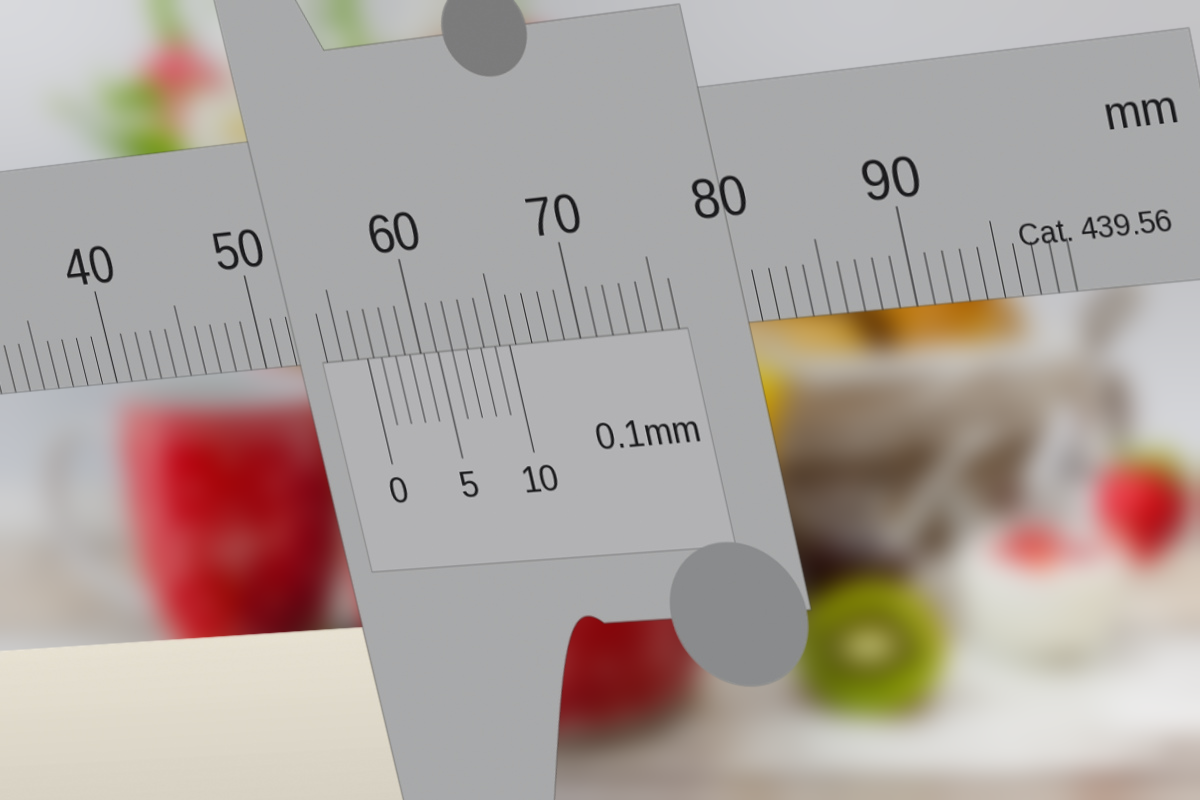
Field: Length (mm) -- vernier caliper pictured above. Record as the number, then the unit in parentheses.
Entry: 56.6 (mm)
